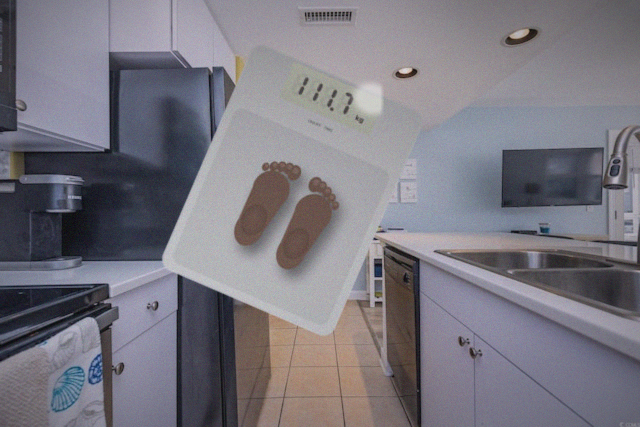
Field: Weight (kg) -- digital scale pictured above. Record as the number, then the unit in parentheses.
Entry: 111.7 (kg)
